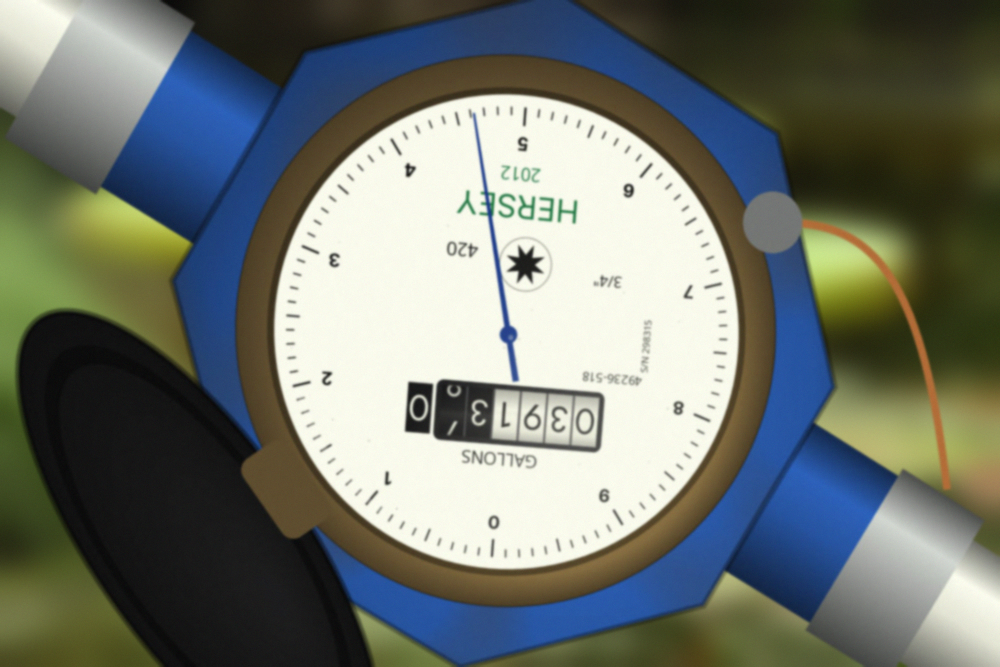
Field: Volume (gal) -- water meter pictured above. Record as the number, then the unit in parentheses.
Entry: 391374.6 (gal)
